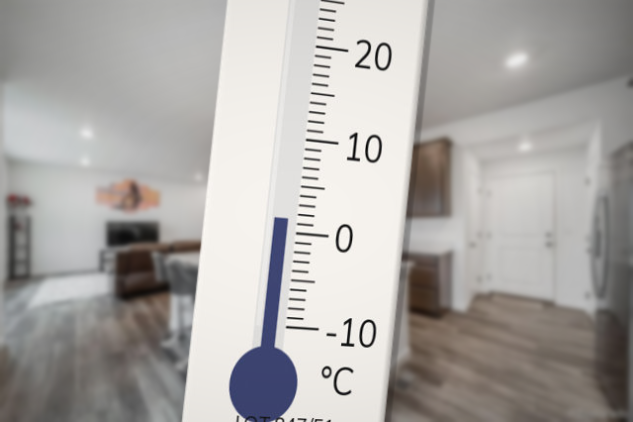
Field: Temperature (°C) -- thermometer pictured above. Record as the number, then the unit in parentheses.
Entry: 1.5 (°C)
